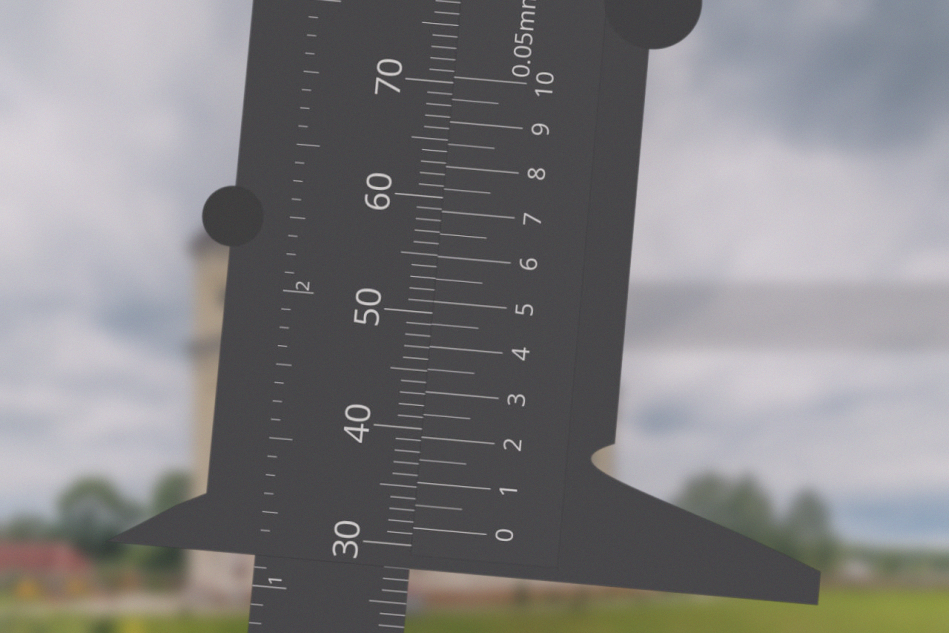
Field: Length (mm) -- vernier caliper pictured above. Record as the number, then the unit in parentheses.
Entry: 31.5 (mm)
